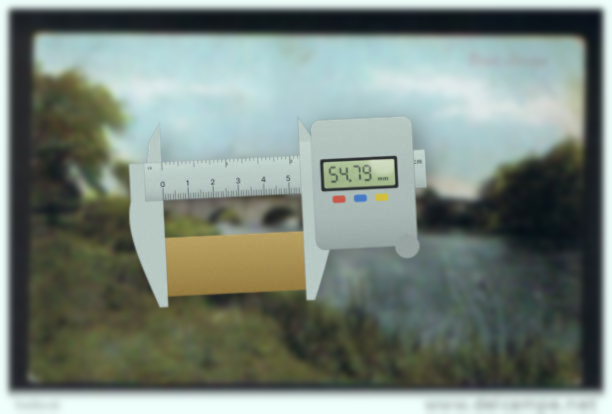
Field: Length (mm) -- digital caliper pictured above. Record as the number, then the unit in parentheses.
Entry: 54.79 (mm)
